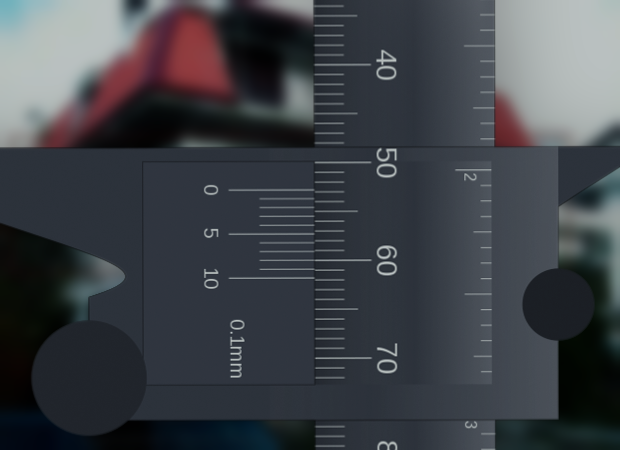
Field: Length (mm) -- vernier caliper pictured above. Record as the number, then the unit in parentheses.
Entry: 52.8 (mm)
